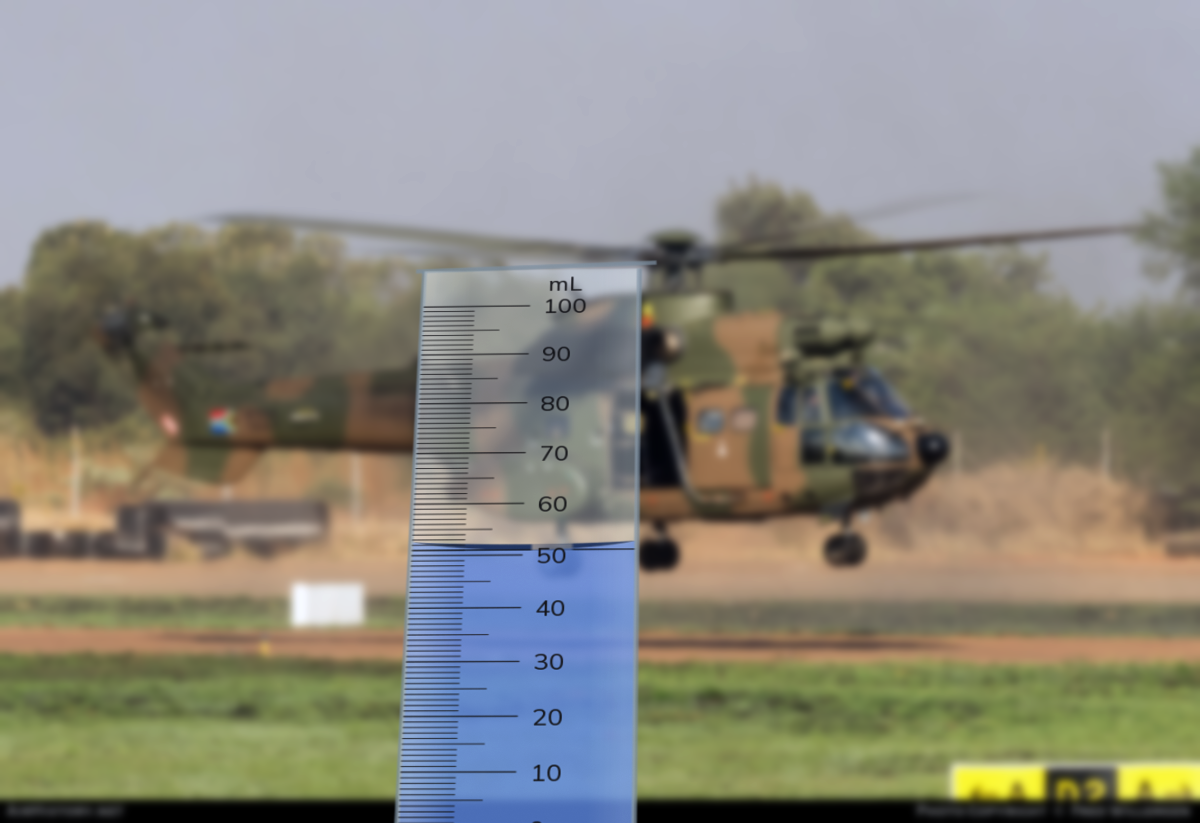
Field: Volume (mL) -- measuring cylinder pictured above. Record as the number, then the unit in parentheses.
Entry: 51 (mL)
